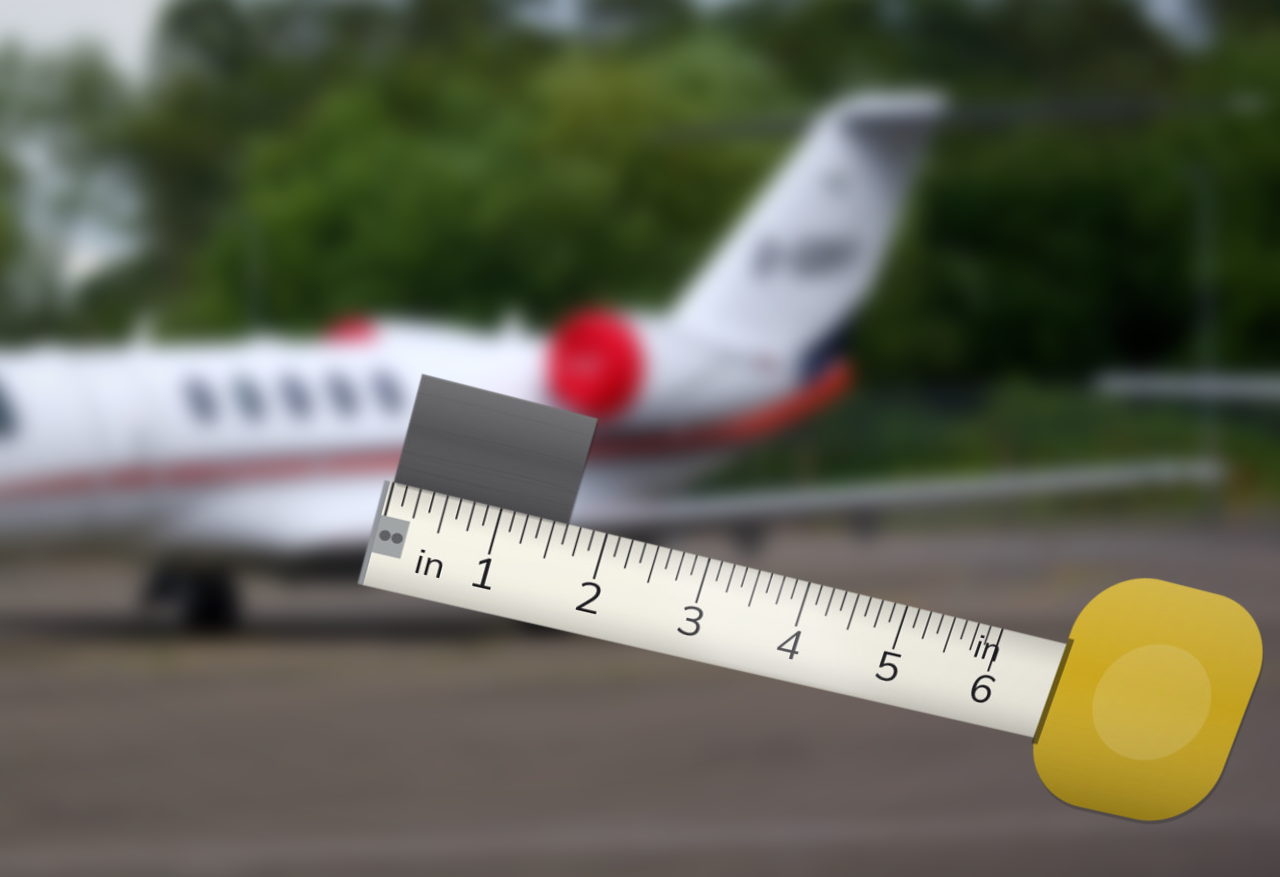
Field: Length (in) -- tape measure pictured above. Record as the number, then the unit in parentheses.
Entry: 1.625 (in)
